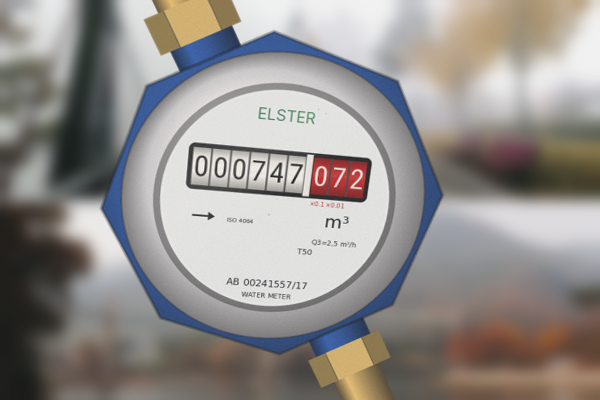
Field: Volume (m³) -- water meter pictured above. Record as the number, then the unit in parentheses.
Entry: 747.072 (m³)
